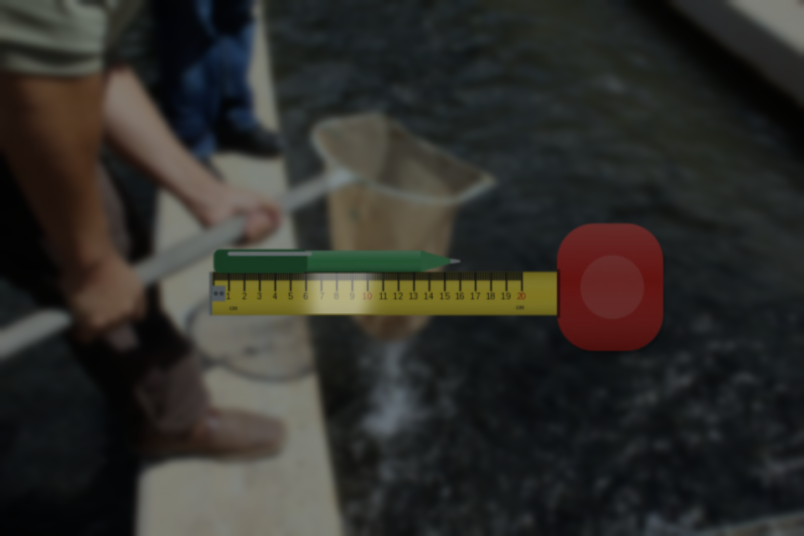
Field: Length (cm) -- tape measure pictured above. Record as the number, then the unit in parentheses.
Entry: 16 (cm)
